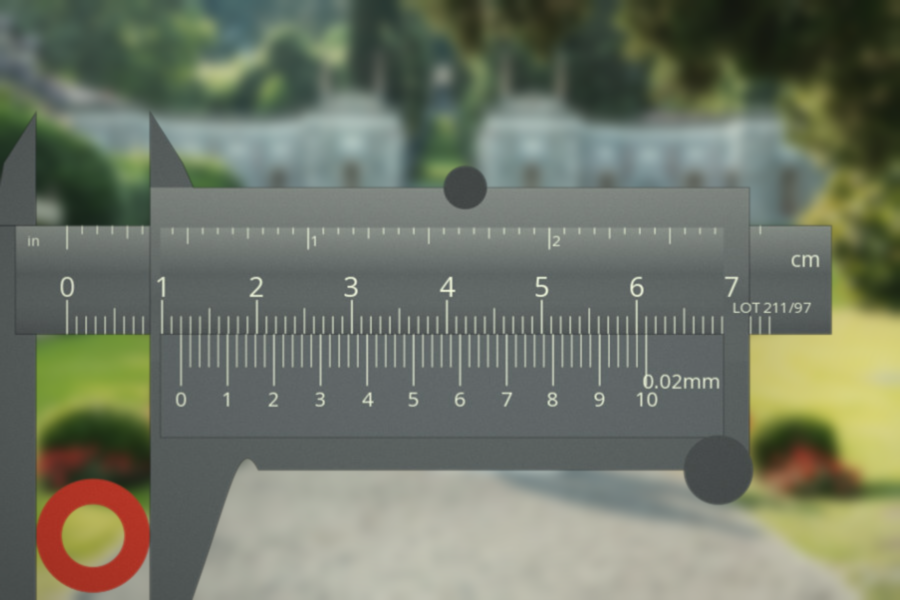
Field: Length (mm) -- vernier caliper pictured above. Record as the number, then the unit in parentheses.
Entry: 12.0 (mm)
